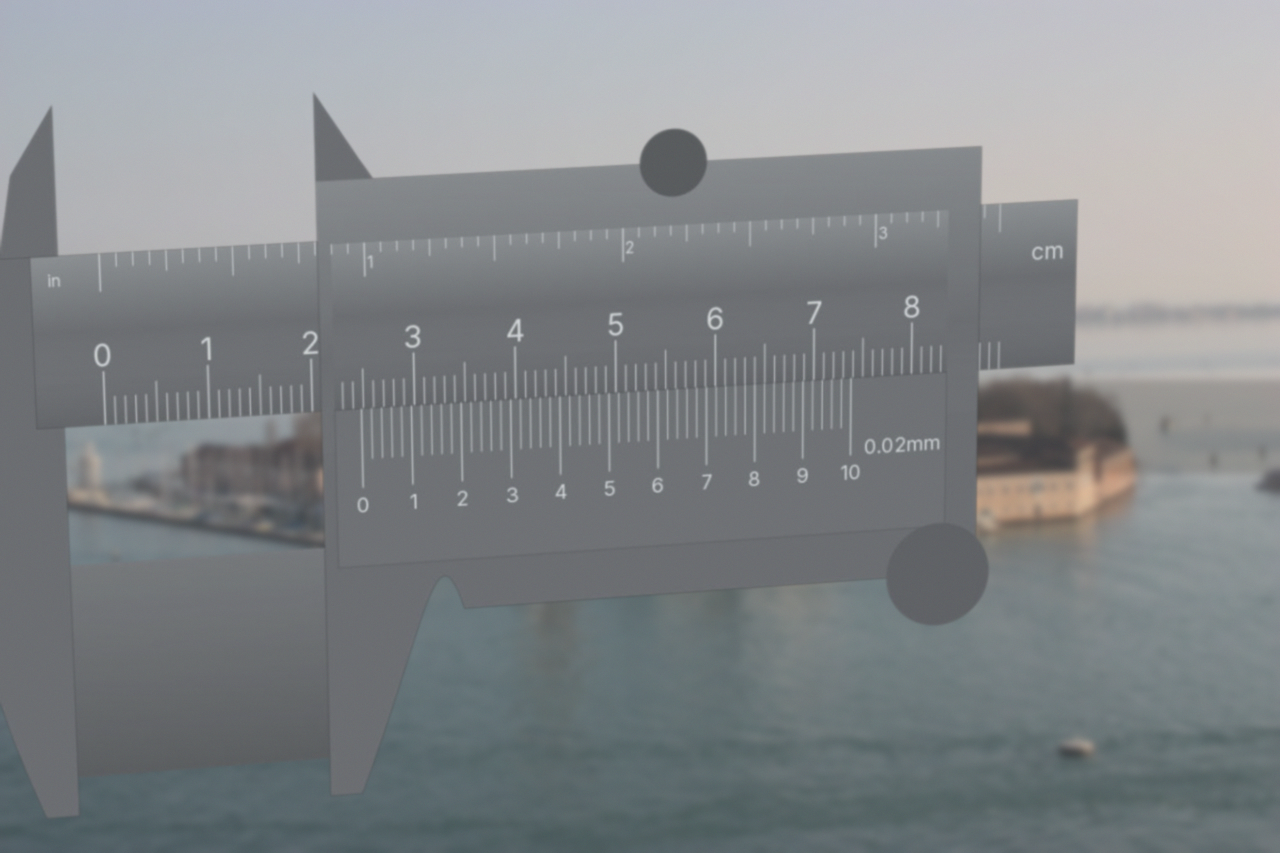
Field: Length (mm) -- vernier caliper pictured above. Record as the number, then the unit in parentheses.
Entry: 24.8 (mm)
